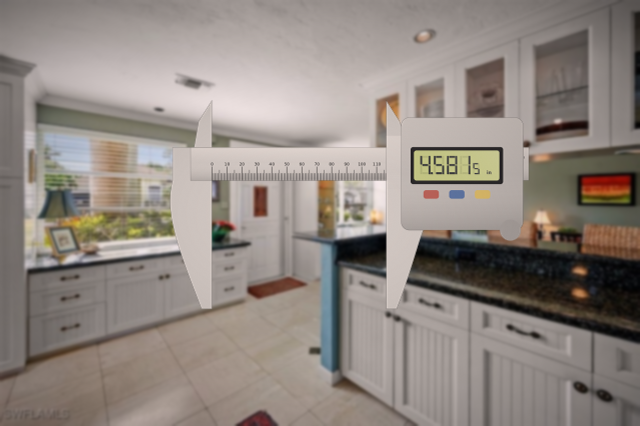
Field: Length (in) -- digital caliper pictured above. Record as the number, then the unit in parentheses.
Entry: 4.5815 (in)
